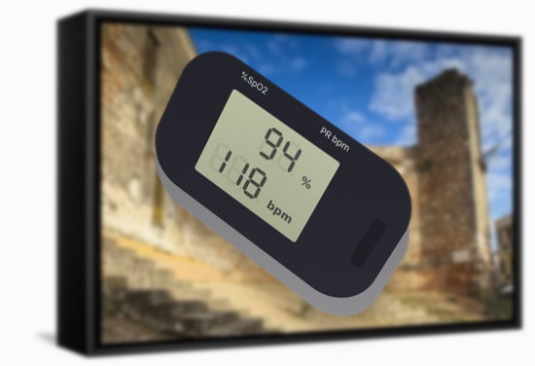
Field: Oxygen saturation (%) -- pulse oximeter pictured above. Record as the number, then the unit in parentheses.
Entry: 94 (%)
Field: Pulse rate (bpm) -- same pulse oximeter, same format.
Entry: 118 (bpm)
